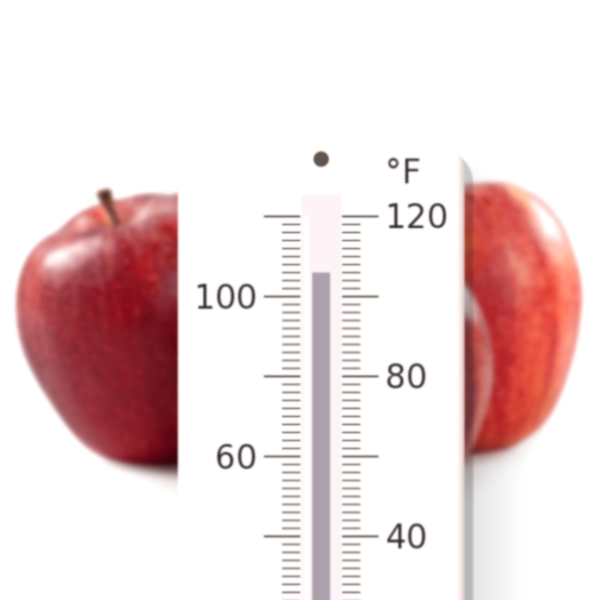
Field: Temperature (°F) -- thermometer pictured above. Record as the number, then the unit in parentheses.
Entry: 106 (°F)
